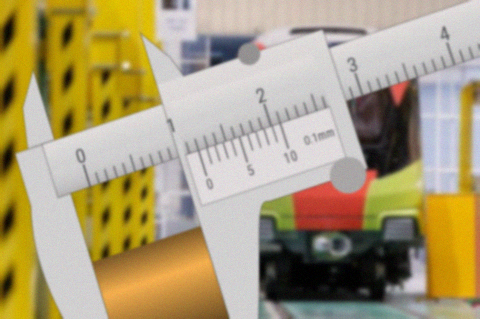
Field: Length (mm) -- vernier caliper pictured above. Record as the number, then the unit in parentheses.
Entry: 12.0 (mm)
